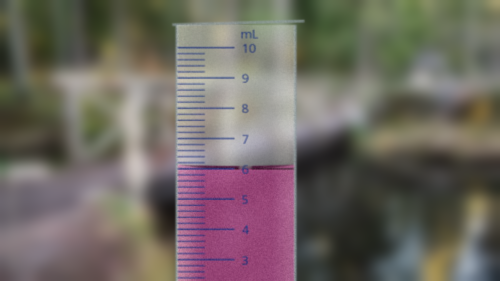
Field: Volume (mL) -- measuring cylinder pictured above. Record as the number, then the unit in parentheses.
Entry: 6 (mL)
